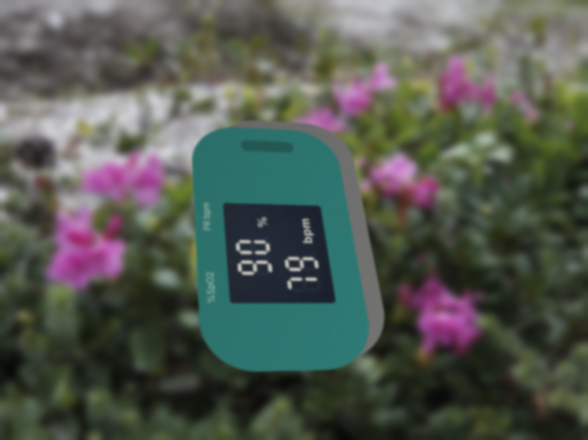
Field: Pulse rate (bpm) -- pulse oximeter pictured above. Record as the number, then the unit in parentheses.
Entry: 79 (bpm)
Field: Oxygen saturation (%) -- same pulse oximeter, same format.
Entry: 90 (%)
